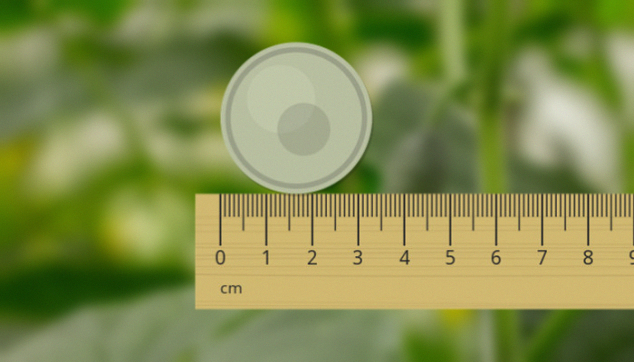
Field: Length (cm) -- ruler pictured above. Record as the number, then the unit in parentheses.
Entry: 3.3 (cm)
